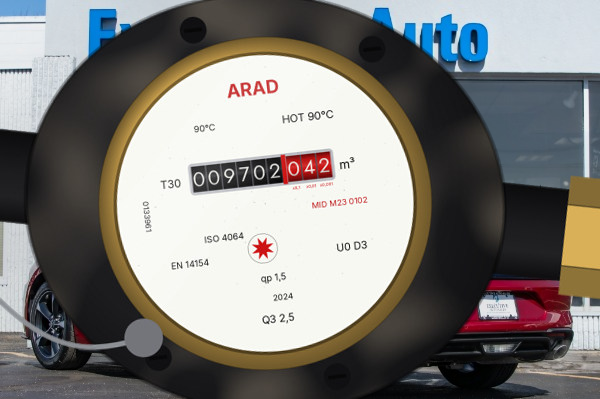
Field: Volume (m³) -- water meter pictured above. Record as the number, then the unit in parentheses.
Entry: 9702.042 (m³)
